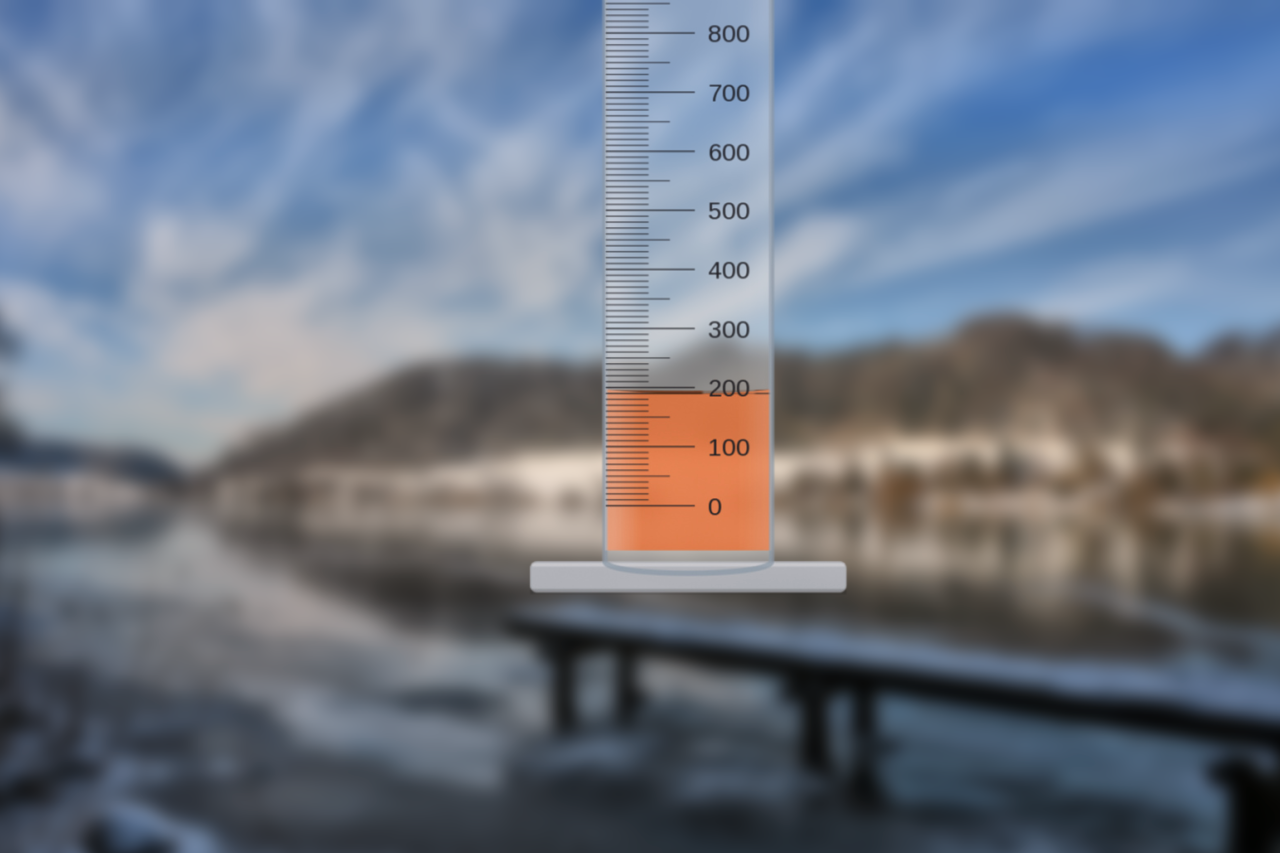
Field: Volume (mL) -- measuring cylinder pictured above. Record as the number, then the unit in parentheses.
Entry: 190 (mL)
